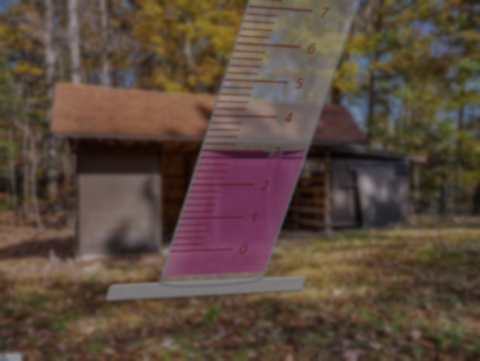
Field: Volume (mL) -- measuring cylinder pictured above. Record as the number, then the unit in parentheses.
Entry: 2.8 (mL)
